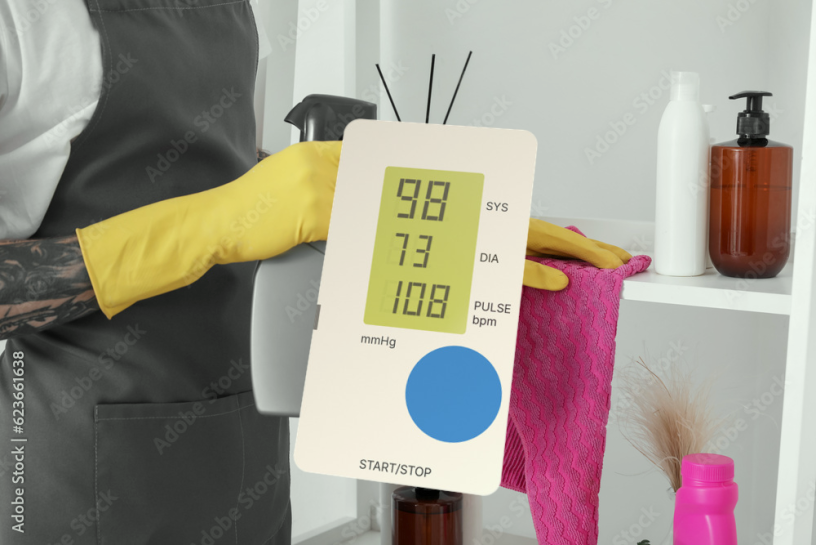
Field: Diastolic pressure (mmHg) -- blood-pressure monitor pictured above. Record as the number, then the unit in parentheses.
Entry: 73 (mmHg)
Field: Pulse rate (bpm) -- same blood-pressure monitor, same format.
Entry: 108 (bpm)
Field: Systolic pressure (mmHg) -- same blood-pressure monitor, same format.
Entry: 98 (mmHg)
